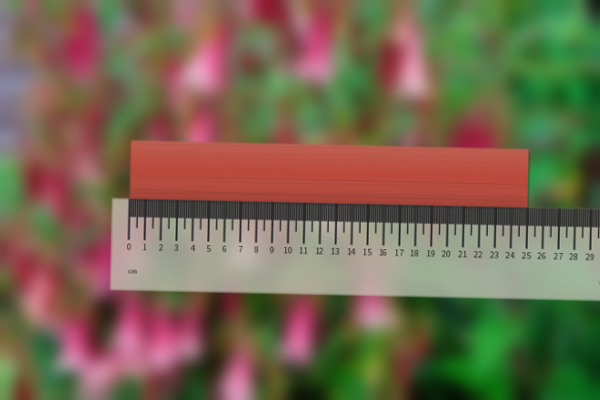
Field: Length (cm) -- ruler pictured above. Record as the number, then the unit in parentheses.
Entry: 25 (cm)
